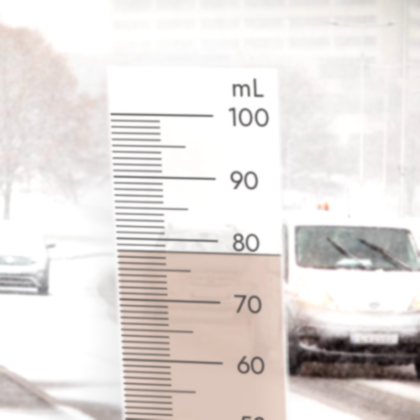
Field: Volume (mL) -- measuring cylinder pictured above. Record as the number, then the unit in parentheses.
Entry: 78 (mL)
